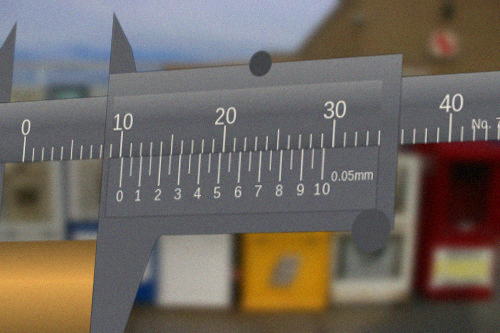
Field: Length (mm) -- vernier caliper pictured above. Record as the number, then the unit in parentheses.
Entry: 10.2 (mm)
